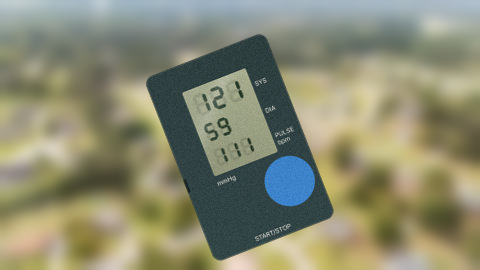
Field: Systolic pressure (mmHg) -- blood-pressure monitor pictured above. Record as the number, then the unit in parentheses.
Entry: 121 (mmHg)
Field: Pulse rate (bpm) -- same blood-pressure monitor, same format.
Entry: 111 (bpm)
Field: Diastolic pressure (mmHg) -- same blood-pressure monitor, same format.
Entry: 59 (mmHg)
